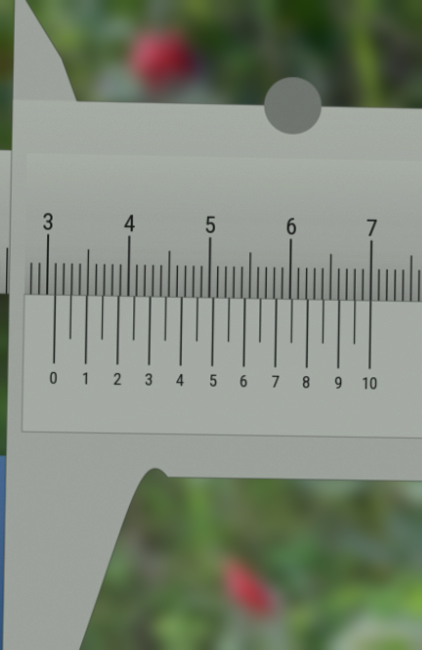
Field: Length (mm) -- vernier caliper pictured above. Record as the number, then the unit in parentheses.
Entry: 31.0 (mm)
